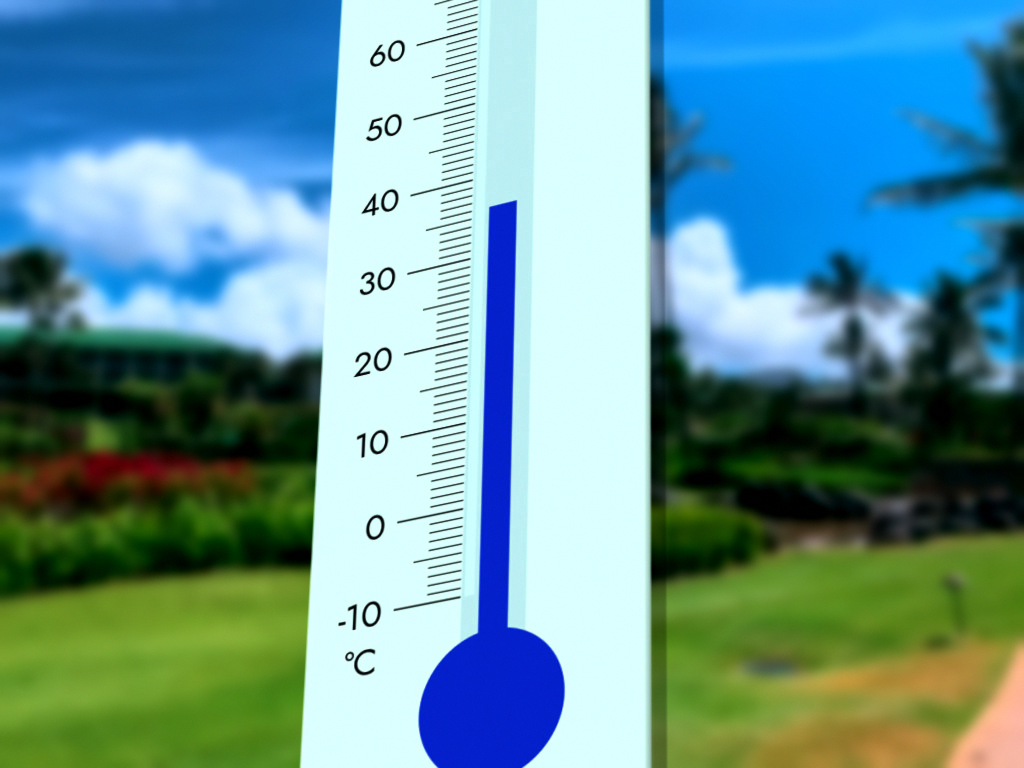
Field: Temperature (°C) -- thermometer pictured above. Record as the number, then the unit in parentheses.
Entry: 36 (°C)
